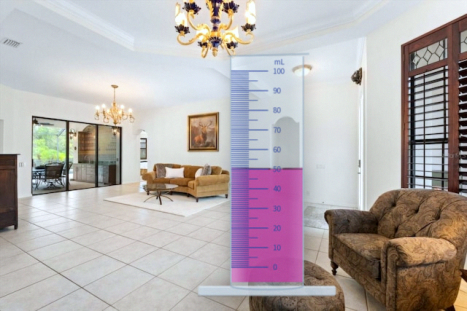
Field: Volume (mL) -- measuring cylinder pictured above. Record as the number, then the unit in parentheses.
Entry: 50 (mL)
